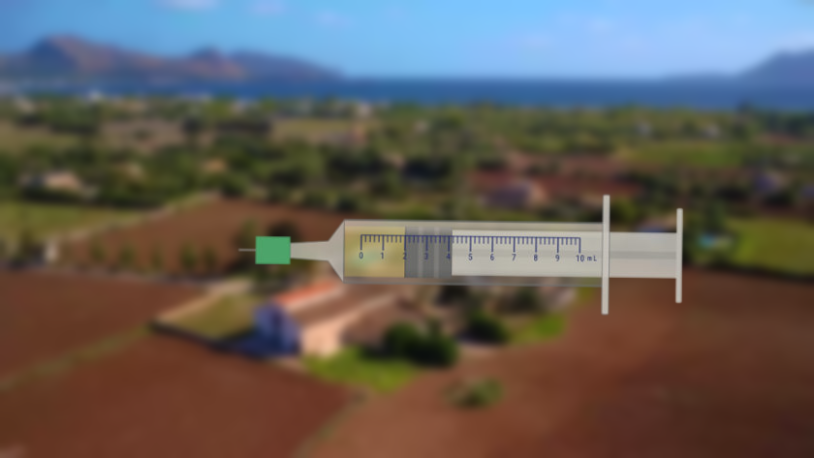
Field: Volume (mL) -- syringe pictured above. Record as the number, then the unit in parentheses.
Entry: 2 (mL)
